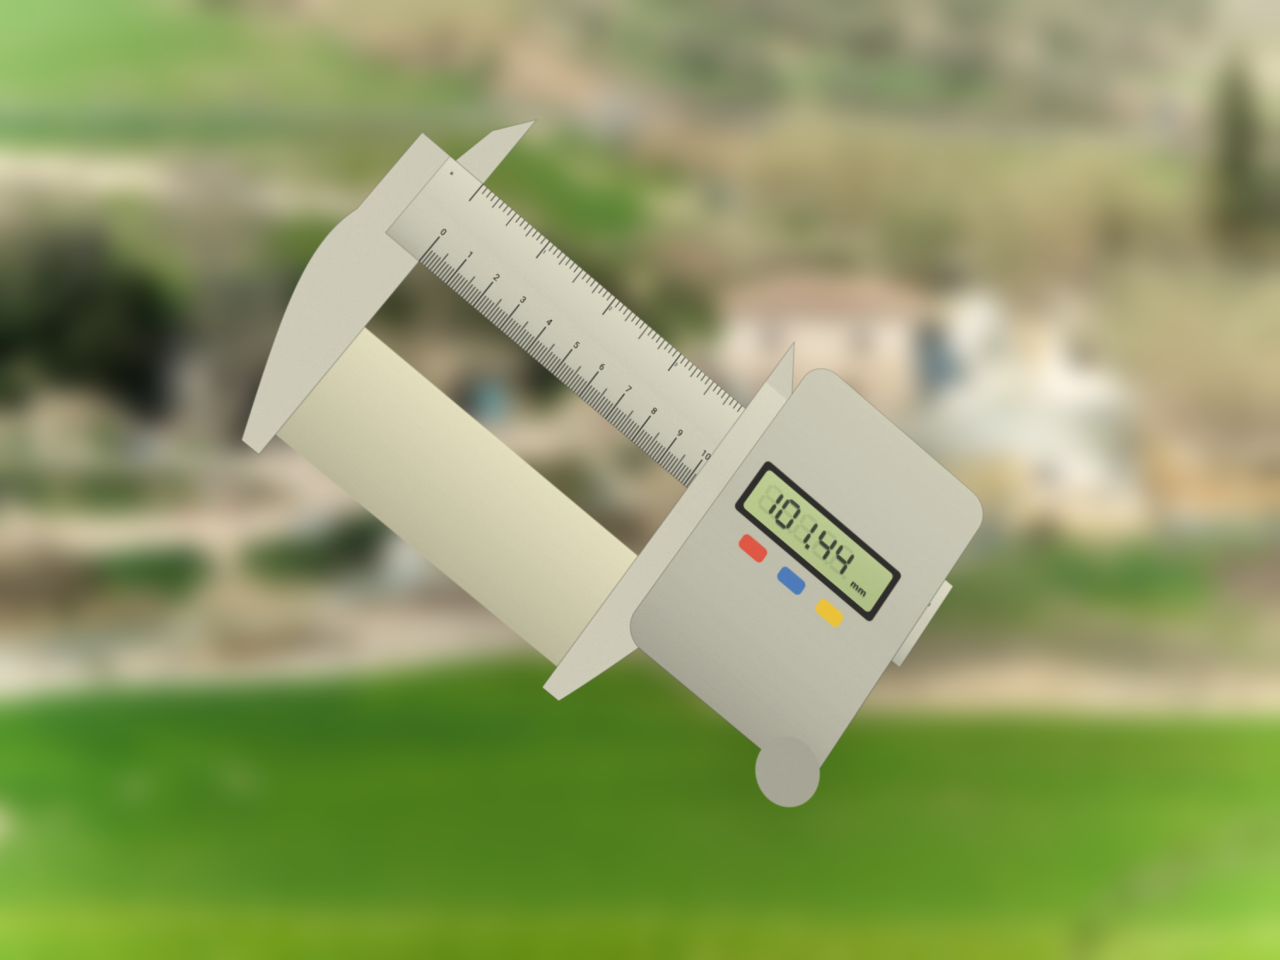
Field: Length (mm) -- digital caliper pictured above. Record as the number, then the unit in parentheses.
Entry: 101.44 (mm)
